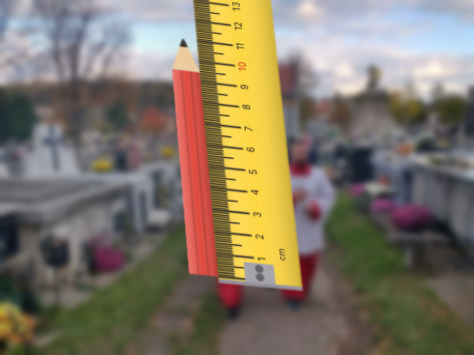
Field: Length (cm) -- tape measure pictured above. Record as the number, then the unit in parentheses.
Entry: 11 (cm)
